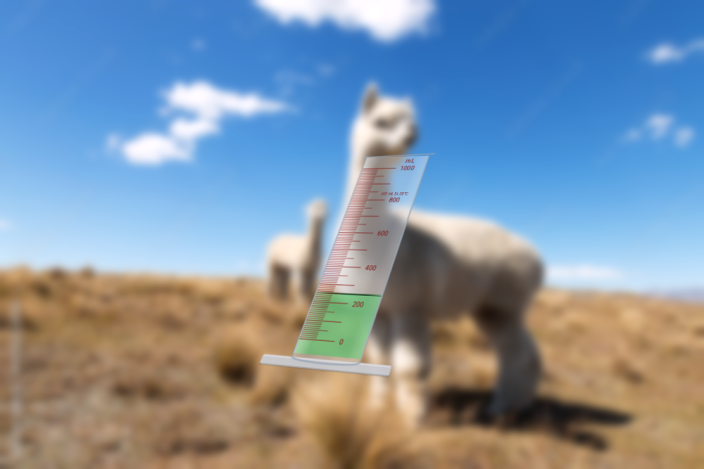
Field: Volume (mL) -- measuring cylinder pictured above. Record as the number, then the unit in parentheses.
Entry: 250 (mL)
